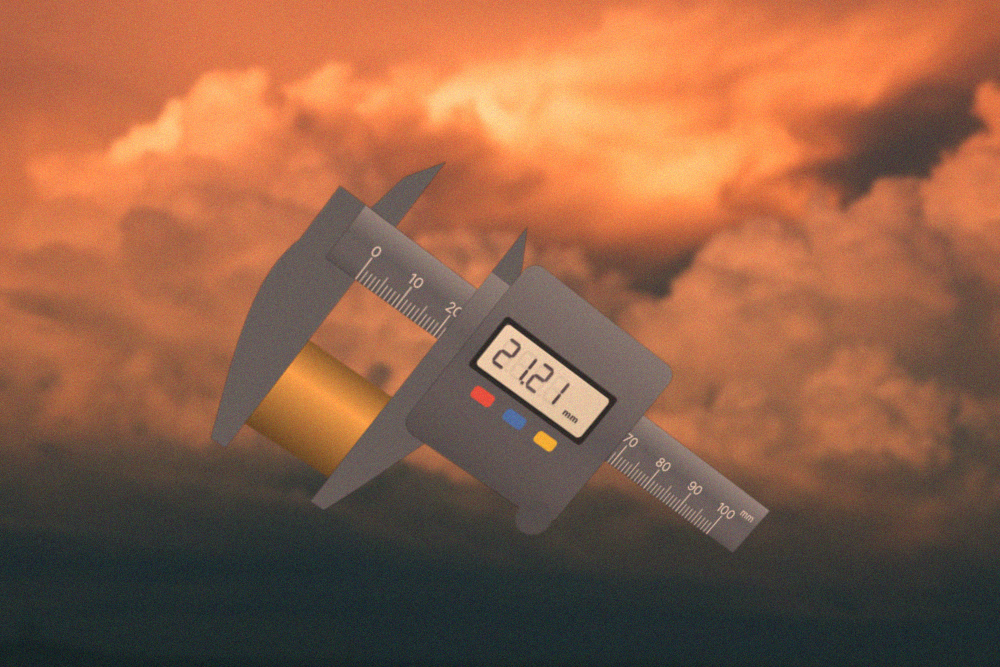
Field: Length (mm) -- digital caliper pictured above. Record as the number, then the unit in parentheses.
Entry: 21.21 (mm)
